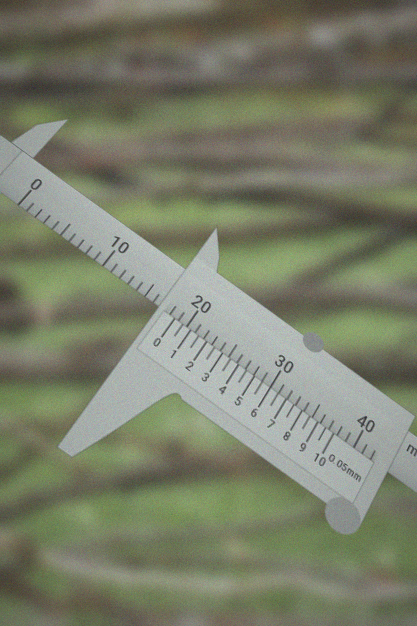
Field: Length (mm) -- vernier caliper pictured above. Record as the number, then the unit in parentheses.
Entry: 18.6 (mm)
